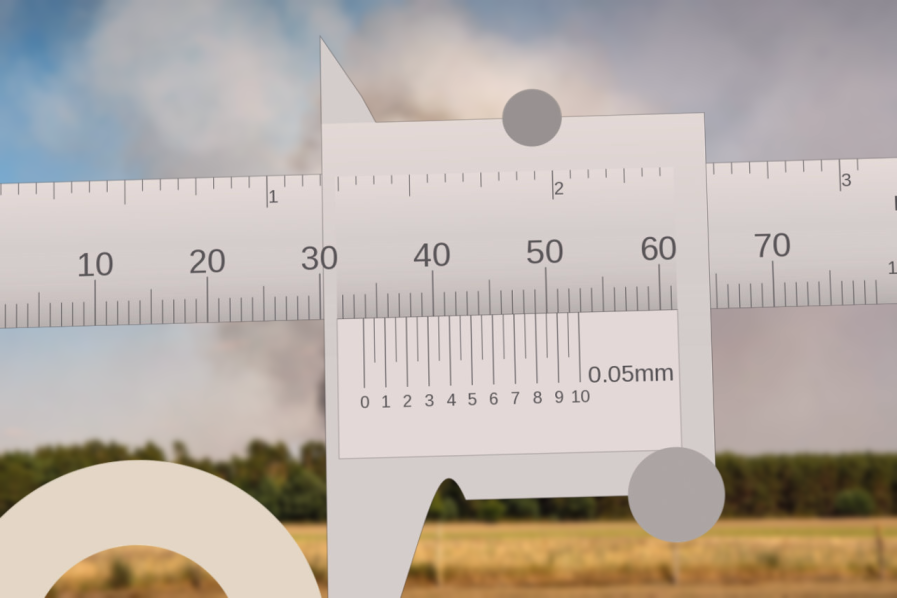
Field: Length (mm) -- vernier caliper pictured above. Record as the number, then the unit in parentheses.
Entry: 33.8 (mm)
